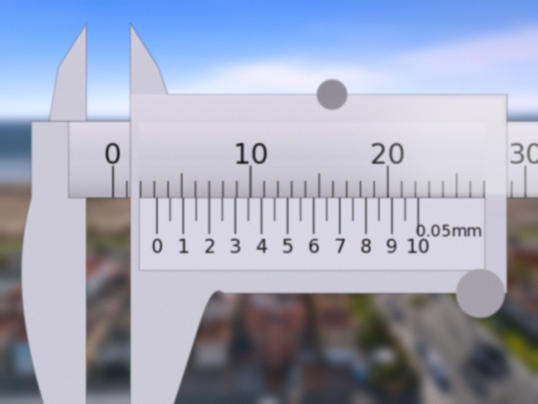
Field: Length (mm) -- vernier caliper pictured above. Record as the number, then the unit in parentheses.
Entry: 3.2 (mm)
